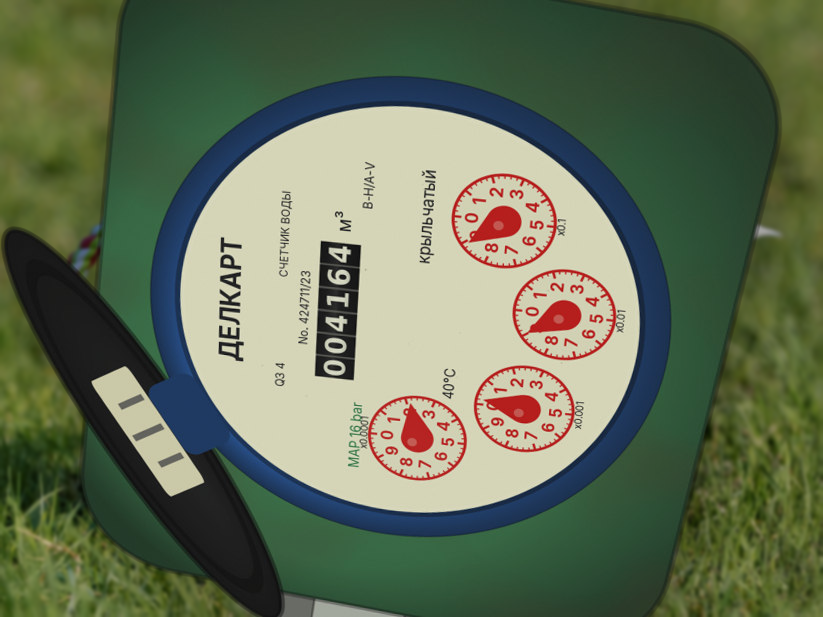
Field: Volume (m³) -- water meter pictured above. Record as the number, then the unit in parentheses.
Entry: 4164.8902 (m³)
